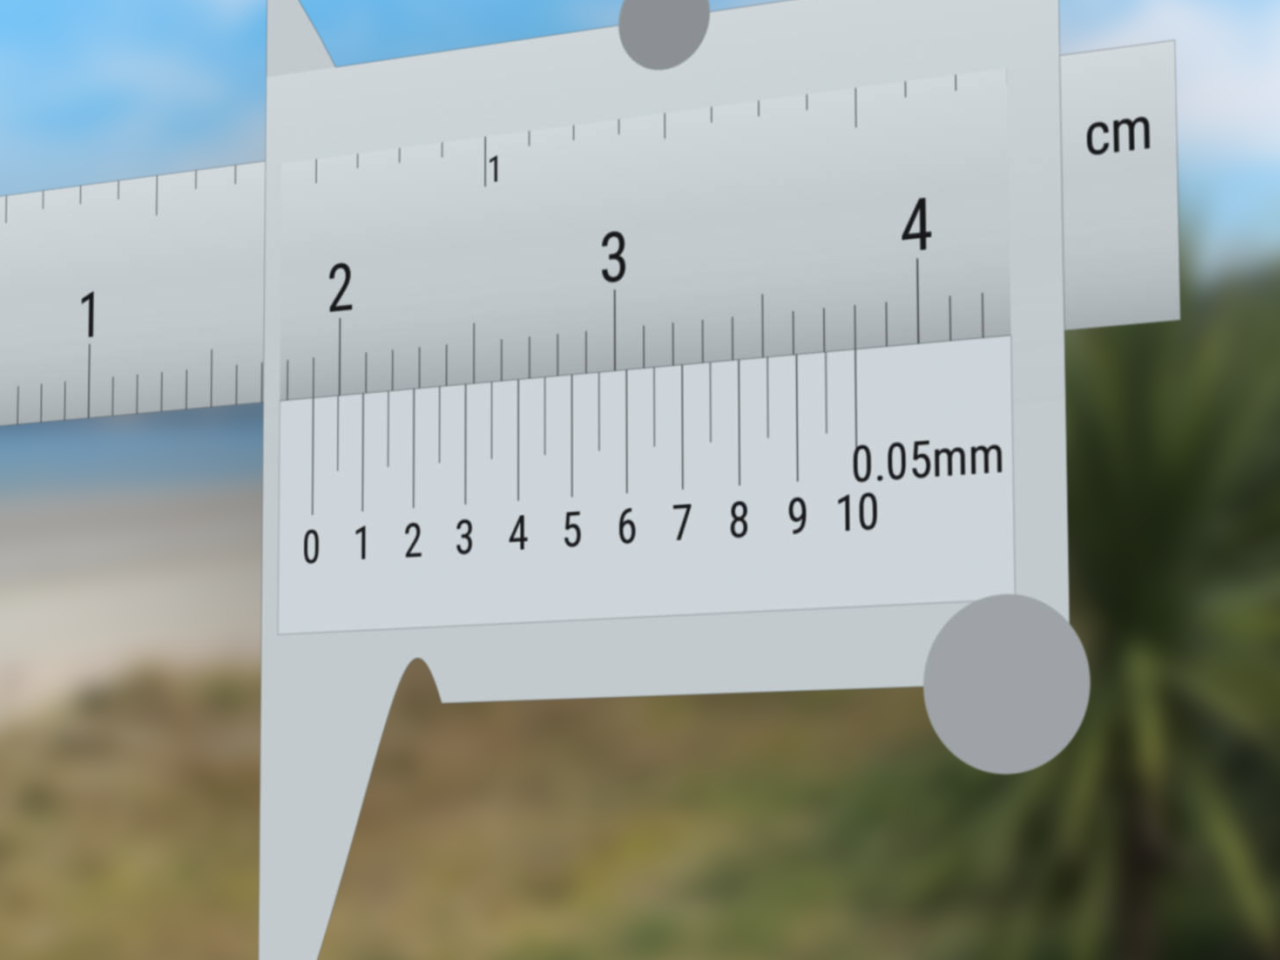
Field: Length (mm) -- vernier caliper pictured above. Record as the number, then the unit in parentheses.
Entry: 19.0 (mm)
